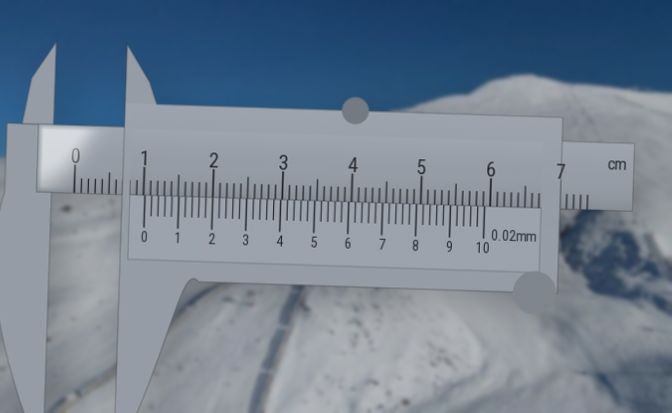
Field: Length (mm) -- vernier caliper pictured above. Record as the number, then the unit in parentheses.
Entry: 10.2 (mm)
